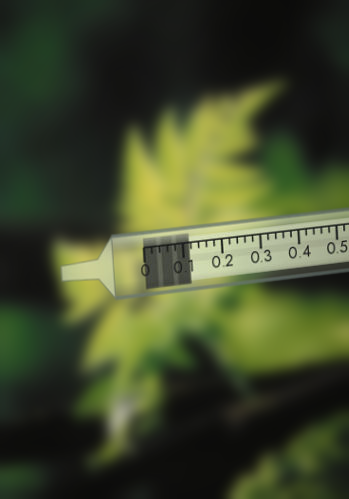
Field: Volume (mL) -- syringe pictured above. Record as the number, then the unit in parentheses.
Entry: 0 (mL)
